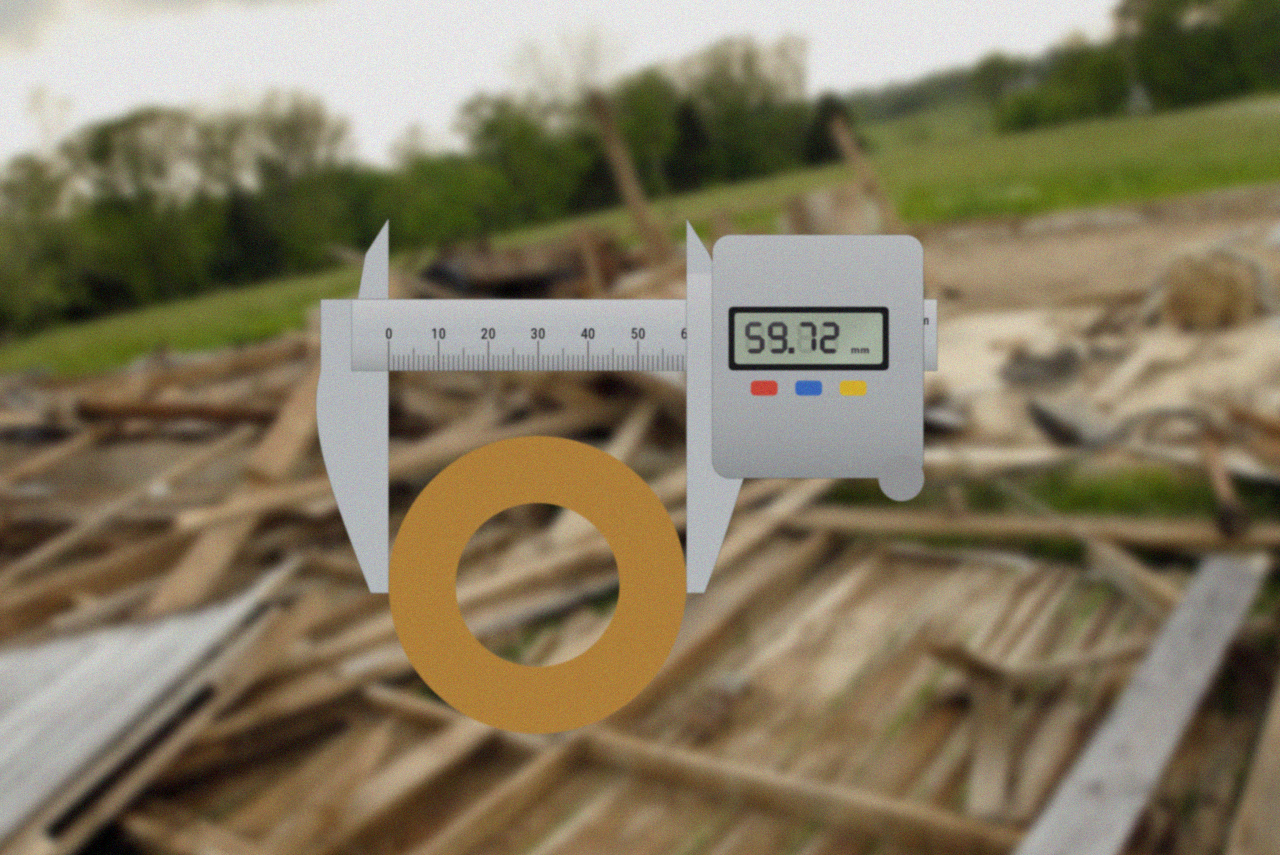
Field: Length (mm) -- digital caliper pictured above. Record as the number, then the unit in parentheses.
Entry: 59.72 (mm)
